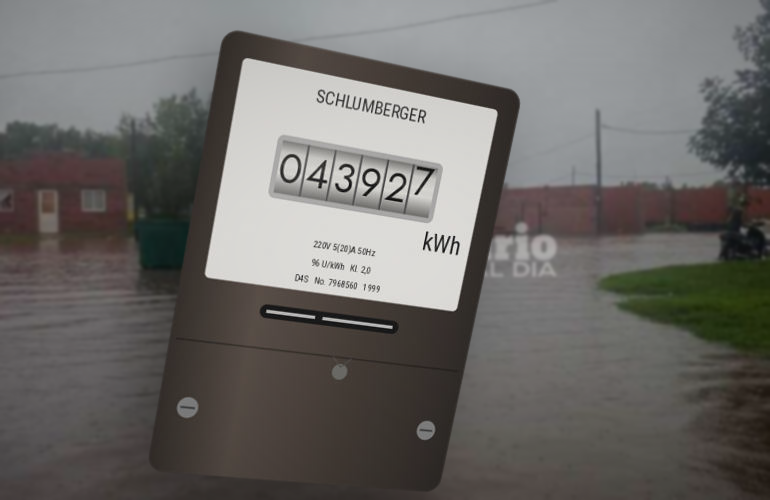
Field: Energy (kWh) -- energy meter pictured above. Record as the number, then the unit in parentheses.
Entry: 43927 (kWh)
